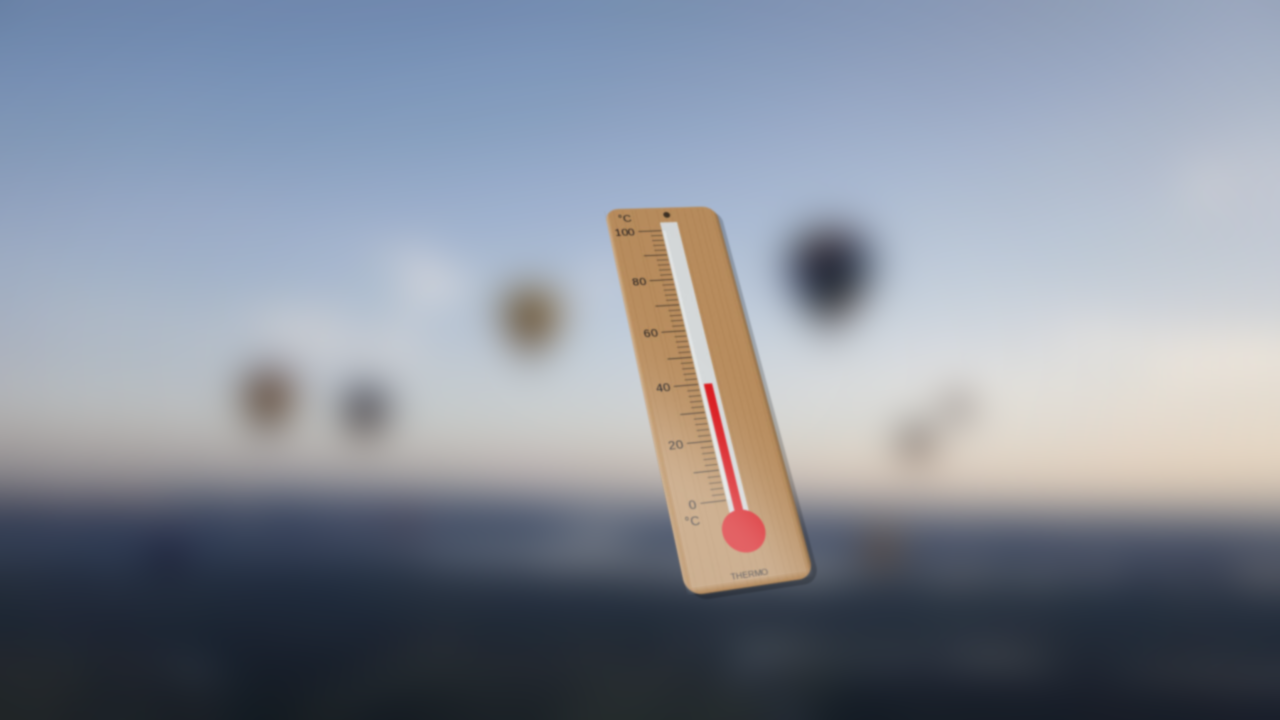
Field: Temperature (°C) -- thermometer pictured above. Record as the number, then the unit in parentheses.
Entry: 40 (°C)
